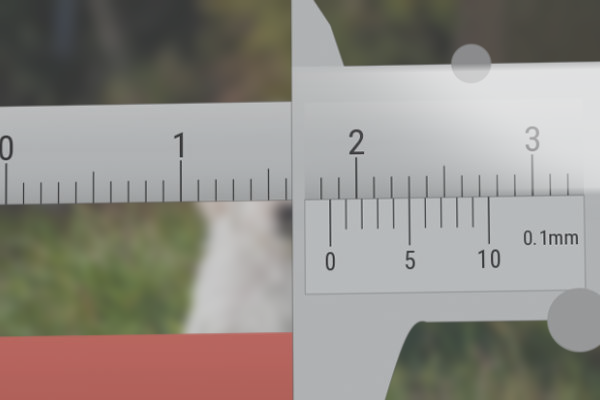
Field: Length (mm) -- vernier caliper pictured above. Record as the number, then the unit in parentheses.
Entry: 18.5 (mm)
